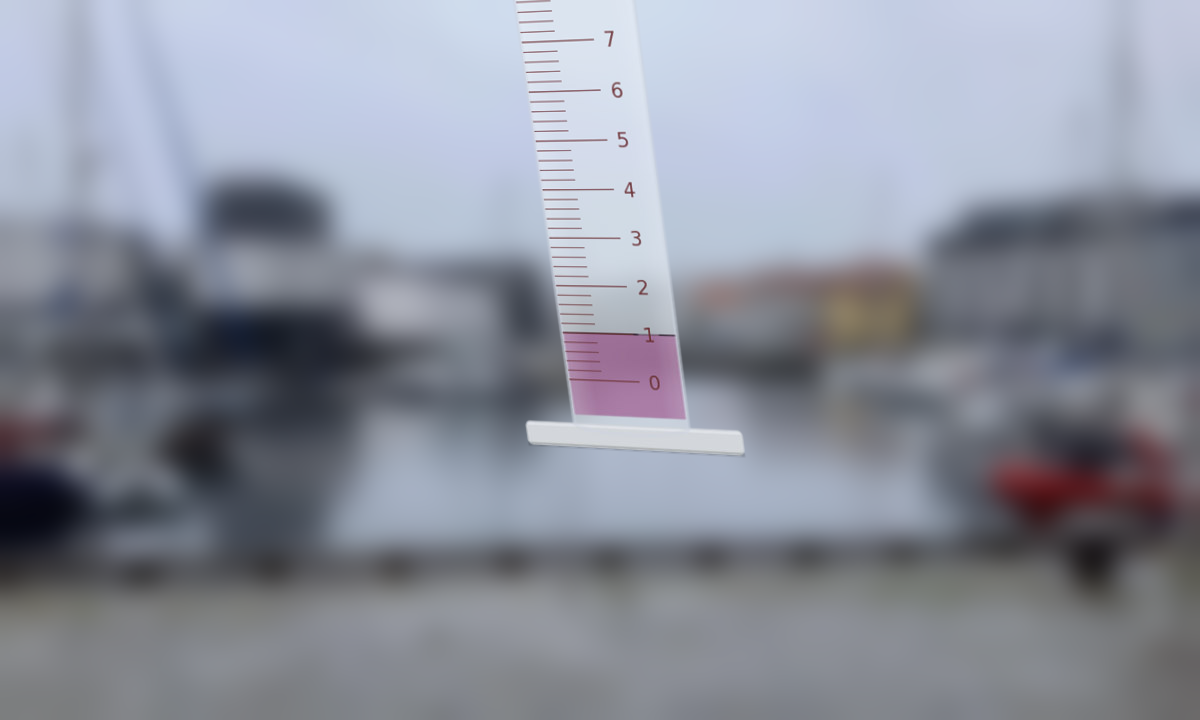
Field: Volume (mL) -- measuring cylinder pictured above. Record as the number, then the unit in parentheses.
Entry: 1 (mL)
